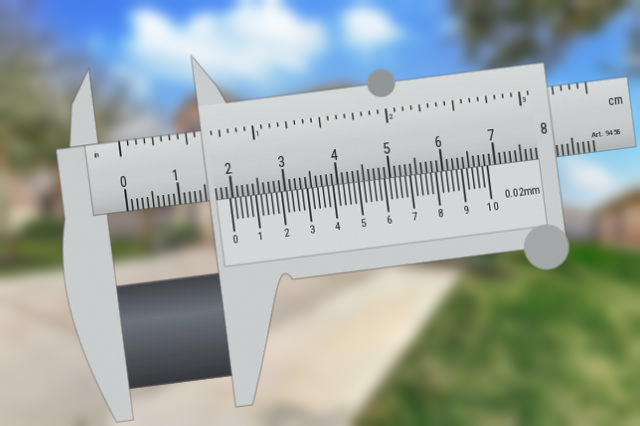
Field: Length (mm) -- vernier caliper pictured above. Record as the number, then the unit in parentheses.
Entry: 19.5 (mm)
